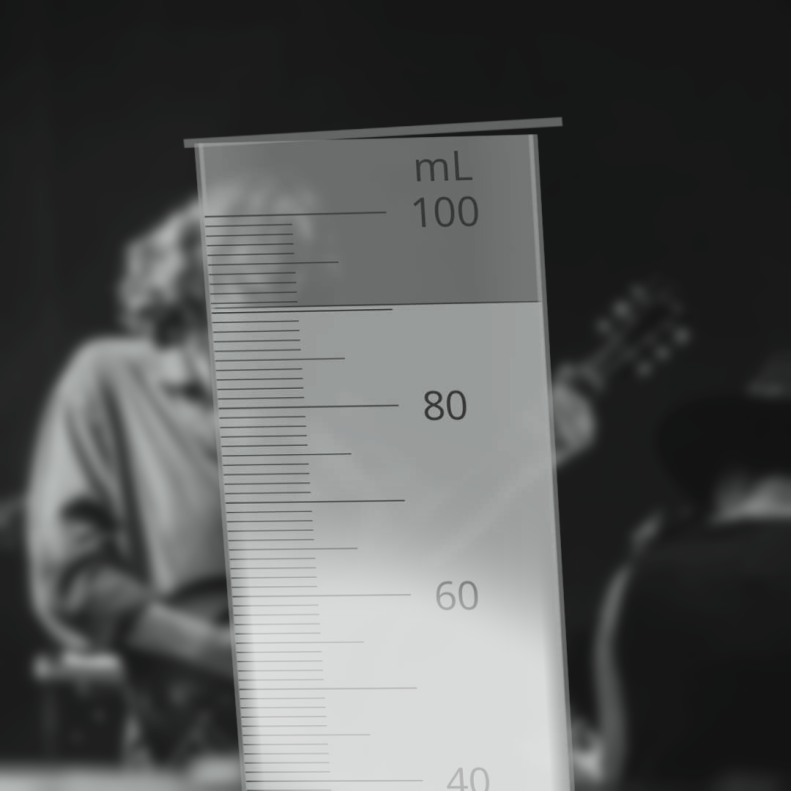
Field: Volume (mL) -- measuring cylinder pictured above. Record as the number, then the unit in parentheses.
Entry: 90.5 (mL)
